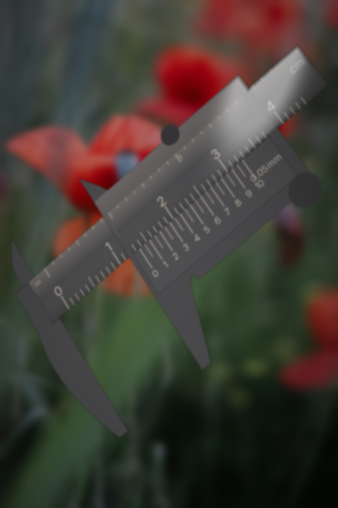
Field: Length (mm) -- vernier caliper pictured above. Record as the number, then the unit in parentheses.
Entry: 13.6 (mm)
